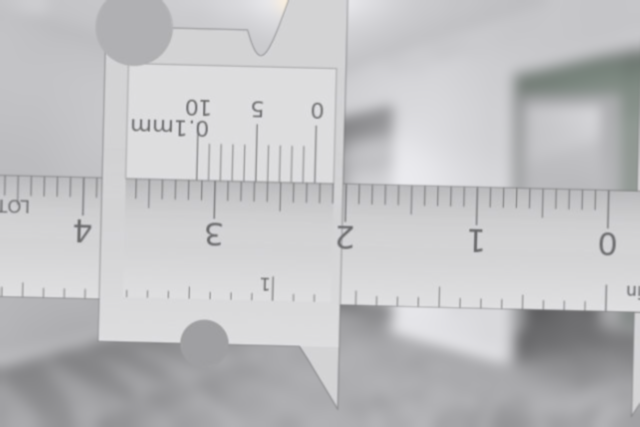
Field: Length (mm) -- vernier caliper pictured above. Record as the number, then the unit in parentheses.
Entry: 22.4 (mm)
